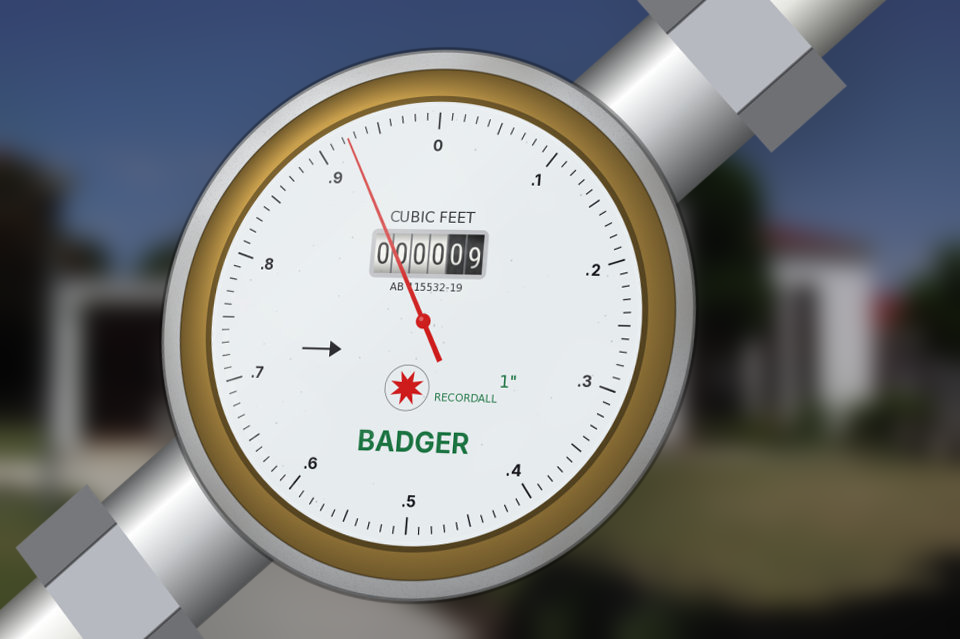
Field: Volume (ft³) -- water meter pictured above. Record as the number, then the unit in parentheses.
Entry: 8.92 (ft³)
